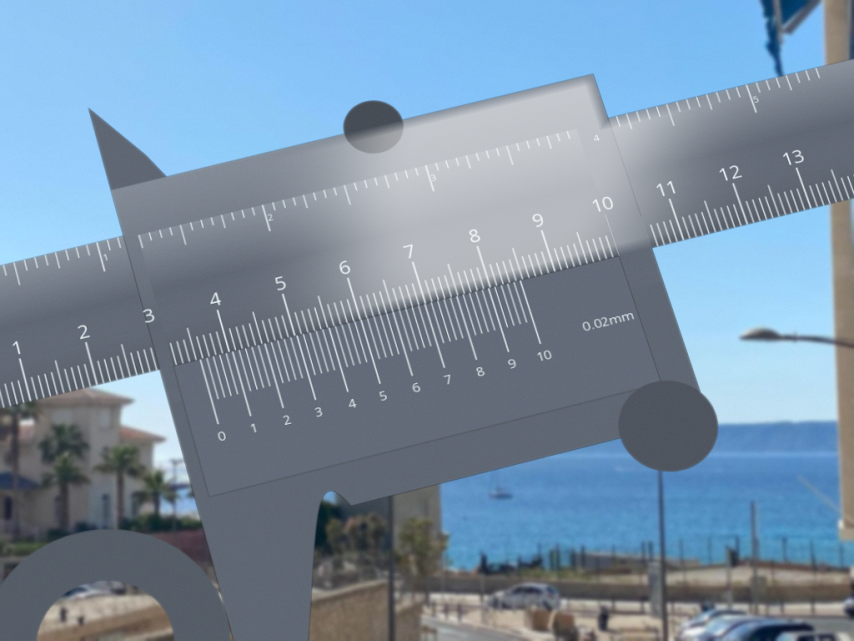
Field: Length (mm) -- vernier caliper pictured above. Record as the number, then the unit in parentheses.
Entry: 35.6 (mm)
